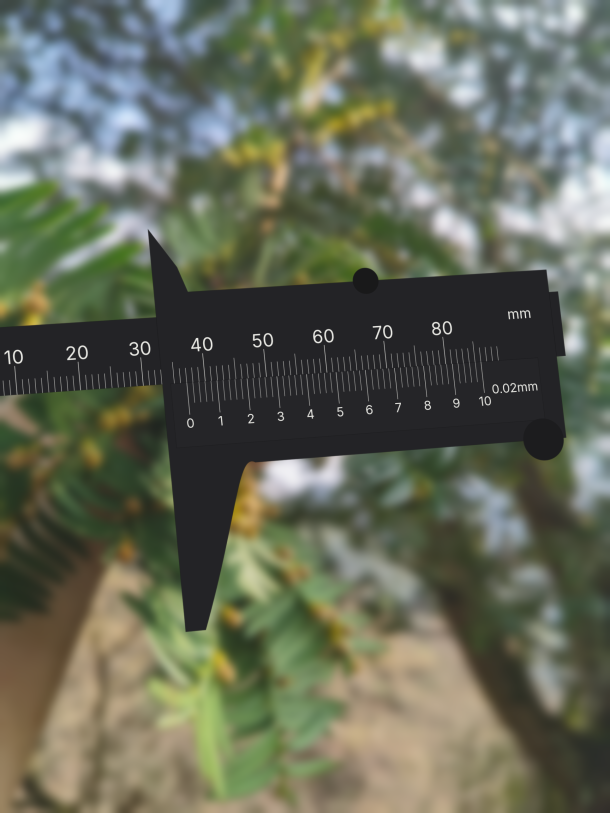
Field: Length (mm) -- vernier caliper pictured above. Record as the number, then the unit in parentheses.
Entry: 37.0 (mm)
